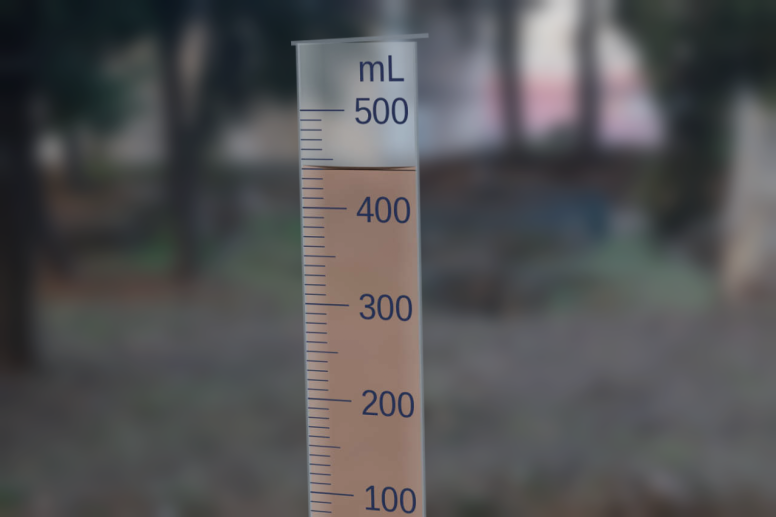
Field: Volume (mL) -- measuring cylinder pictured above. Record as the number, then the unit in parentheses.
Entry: 440 (mL)
